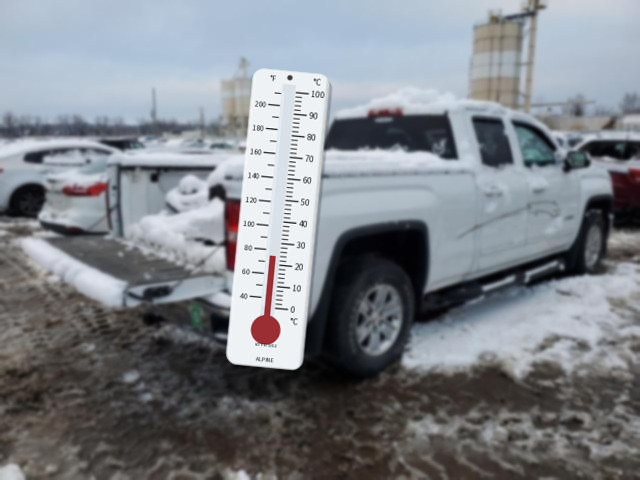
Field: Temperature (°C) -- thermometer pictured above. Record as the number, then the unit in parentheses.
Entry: 24 (°C)
